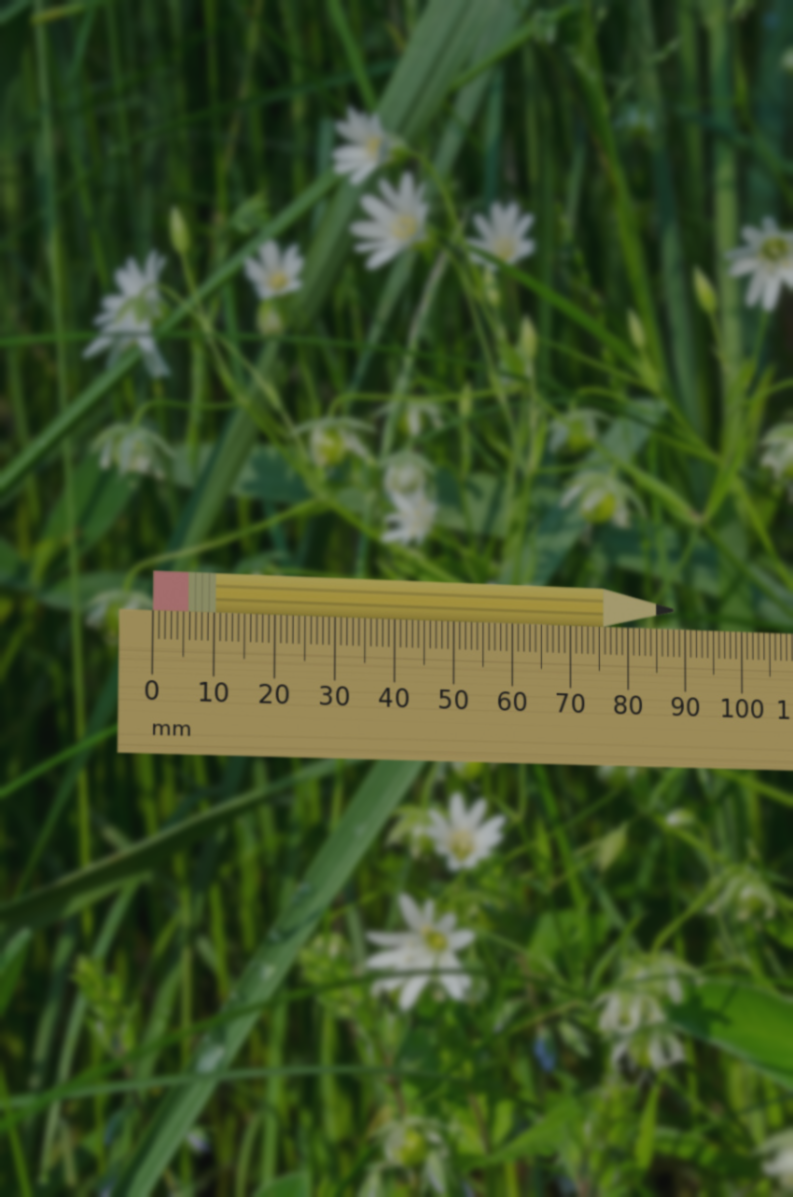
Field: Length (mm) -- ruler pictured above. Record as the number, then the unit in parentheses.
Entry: 88 (mm)
